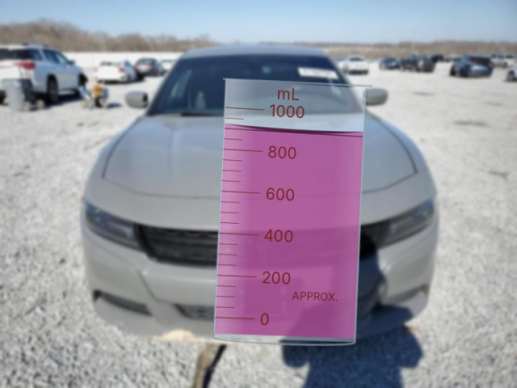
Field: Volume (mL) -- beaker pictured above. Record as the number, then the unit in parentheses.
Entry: 900 (mL)
